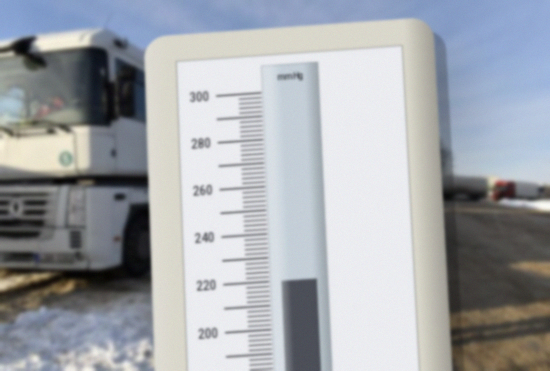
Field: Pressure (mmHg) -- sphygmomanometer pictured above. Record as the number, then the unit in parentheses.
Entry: 220 (mmHg)
